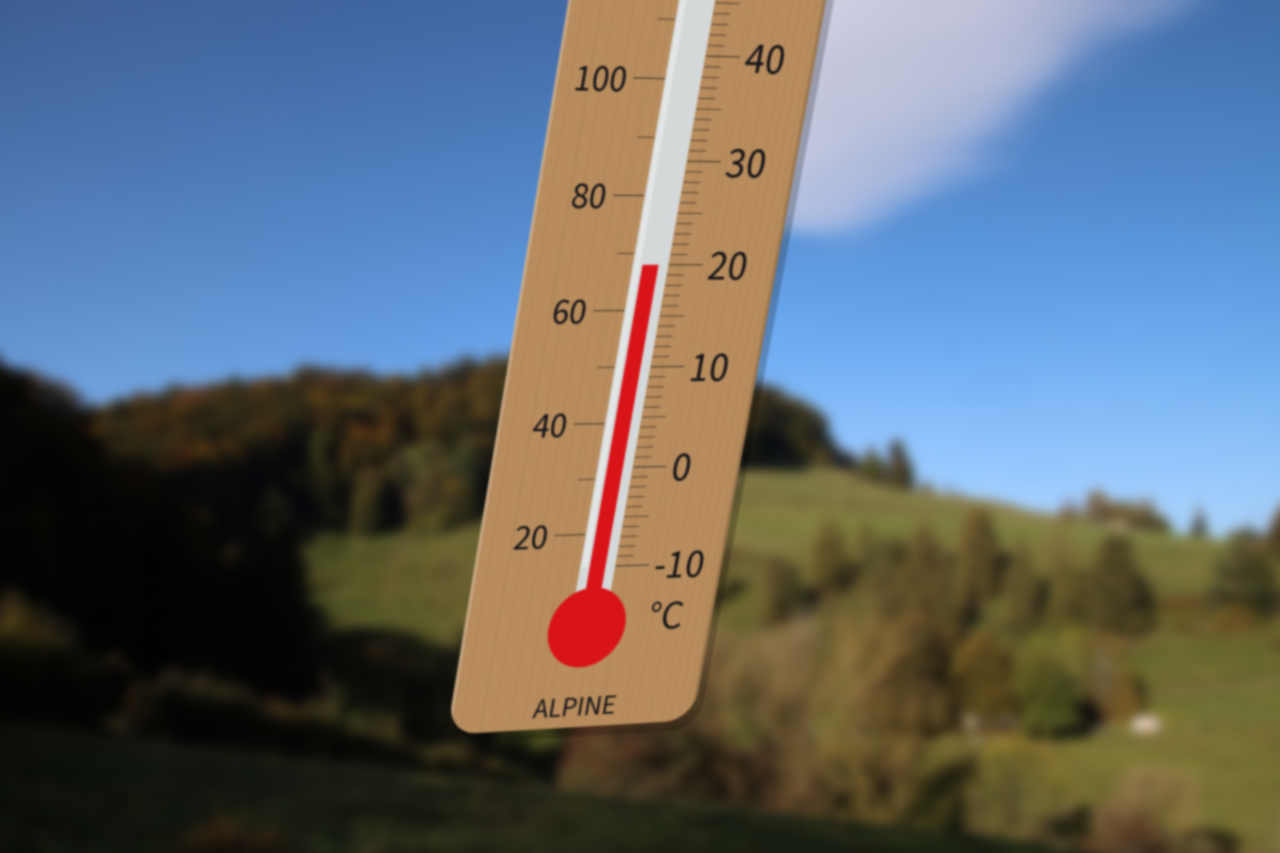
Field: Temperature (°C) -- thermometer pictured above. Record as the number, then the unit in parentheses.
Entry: 20 (°C)
